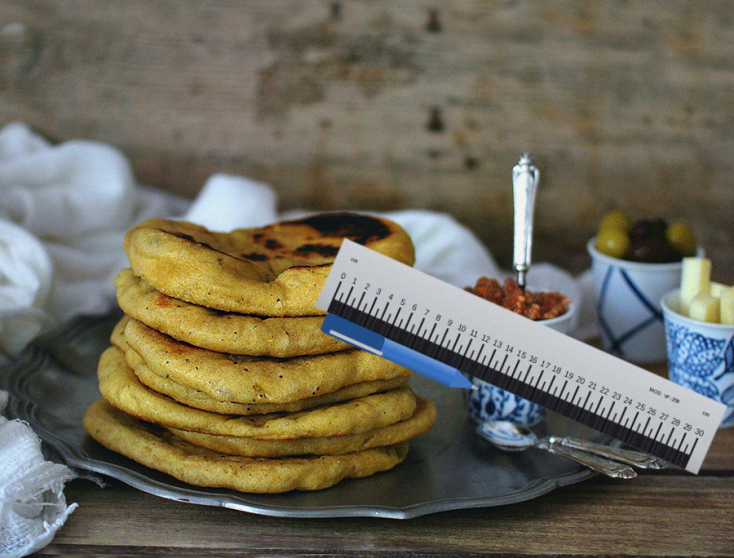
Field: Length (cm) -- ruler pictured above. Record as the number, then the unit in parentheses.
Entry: 13 (cm)
